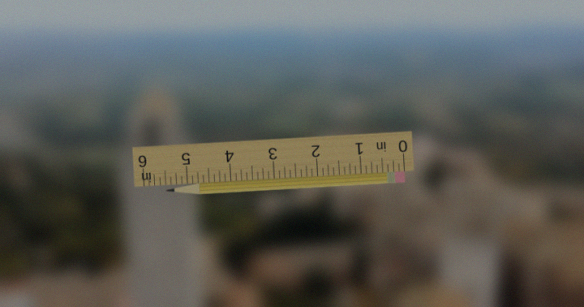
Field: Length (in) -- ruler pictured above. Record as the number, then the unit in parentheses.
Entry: 5.5 (in)
